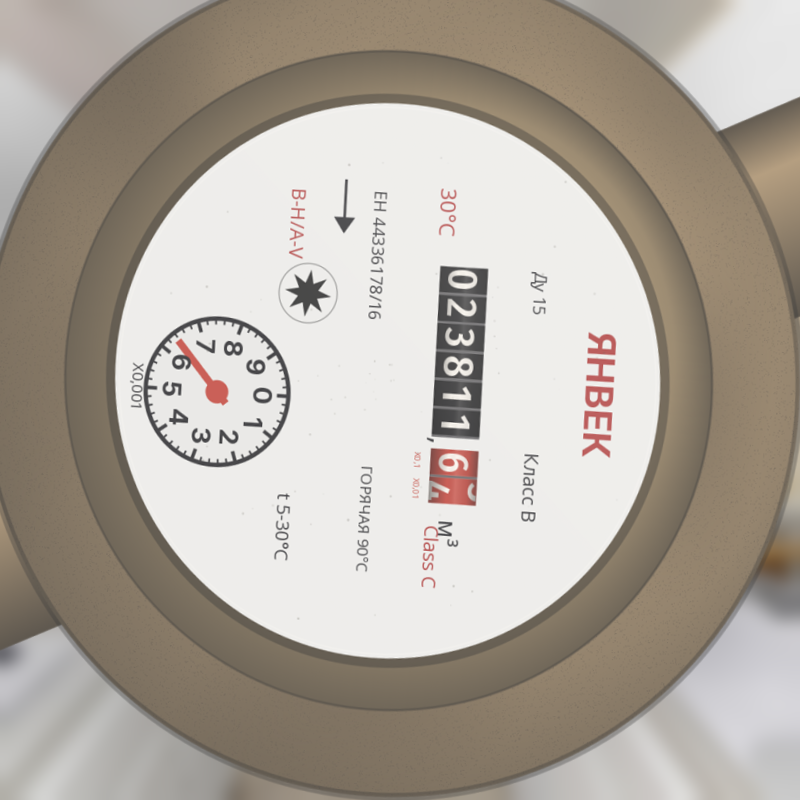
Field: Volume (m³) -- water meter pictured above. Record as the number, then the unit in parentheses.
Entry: 23811.636 (m³)
